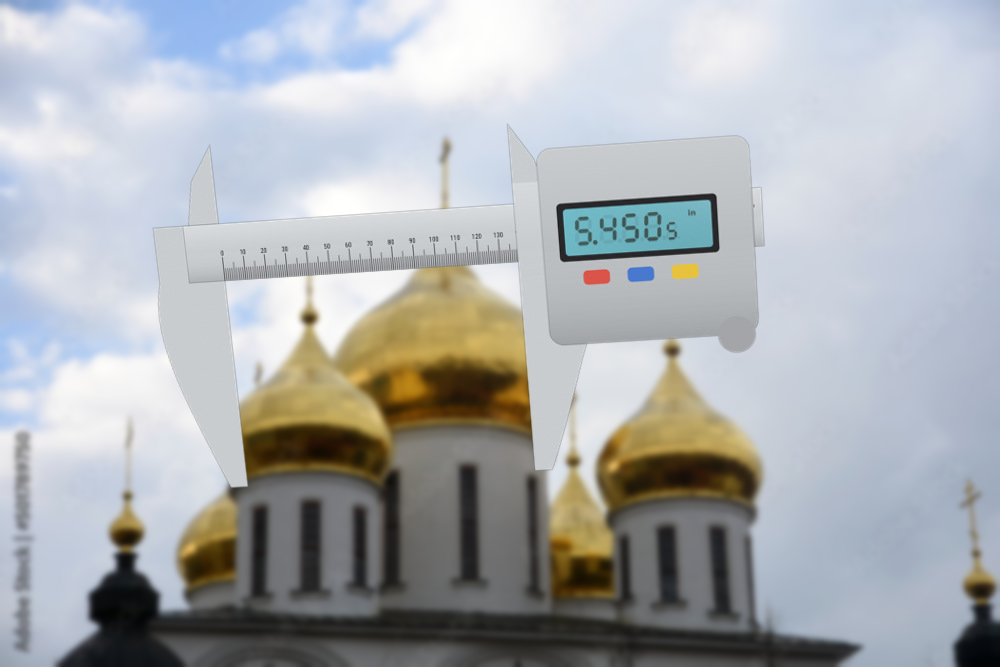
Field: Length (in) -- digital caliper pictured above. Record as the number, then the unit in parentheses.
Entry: 5.4505 (in)
